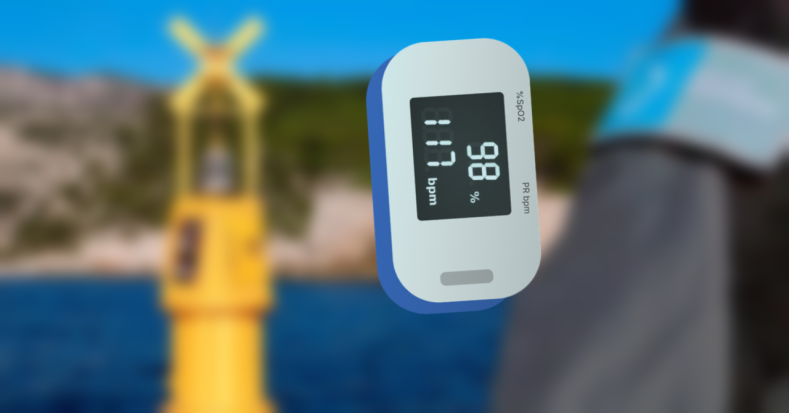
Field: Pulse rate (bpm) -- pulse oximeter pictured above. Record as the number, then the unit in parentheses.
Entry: 117 (bpm)
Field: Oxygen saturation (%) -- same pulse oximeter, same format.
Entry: 98 (%)
